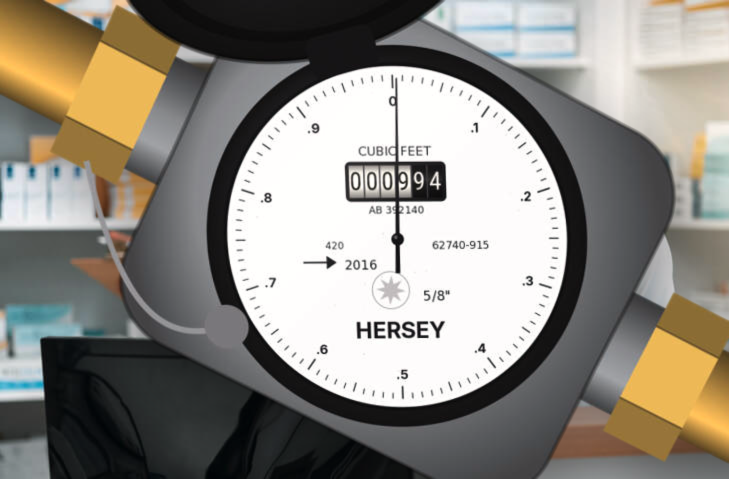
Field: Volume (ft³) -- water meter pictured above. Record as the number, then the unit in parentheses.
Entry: 994.00 (ft³)
